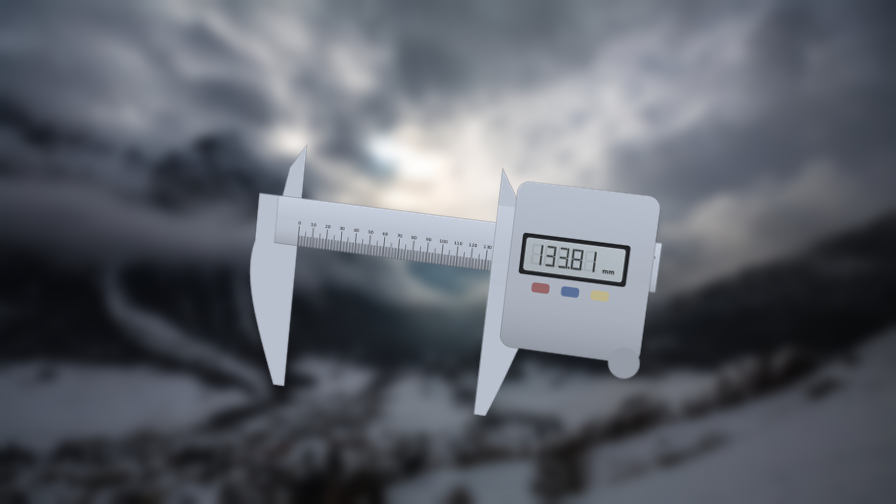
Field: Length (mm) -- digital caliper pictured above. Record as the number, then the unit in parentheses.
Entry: 133.81 (mm)
